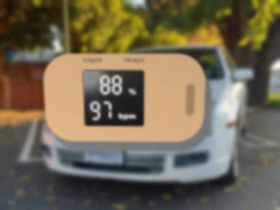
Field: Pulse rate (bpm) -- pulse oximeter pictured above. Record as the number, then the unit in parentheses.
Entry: 97 (bpm)
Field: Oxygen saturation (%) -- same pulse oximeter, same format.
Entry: 88 (%)
